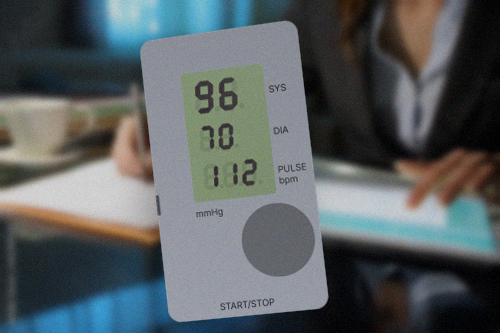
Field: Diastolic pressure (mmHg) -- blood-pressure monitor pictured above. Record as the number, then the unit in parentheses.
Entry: 70 (mmHg)
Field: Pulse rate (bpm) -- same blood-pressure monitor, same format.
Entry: 112 (bpm)
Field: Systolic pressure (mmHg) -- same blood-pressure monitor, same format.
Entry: 96 (mmHg)
